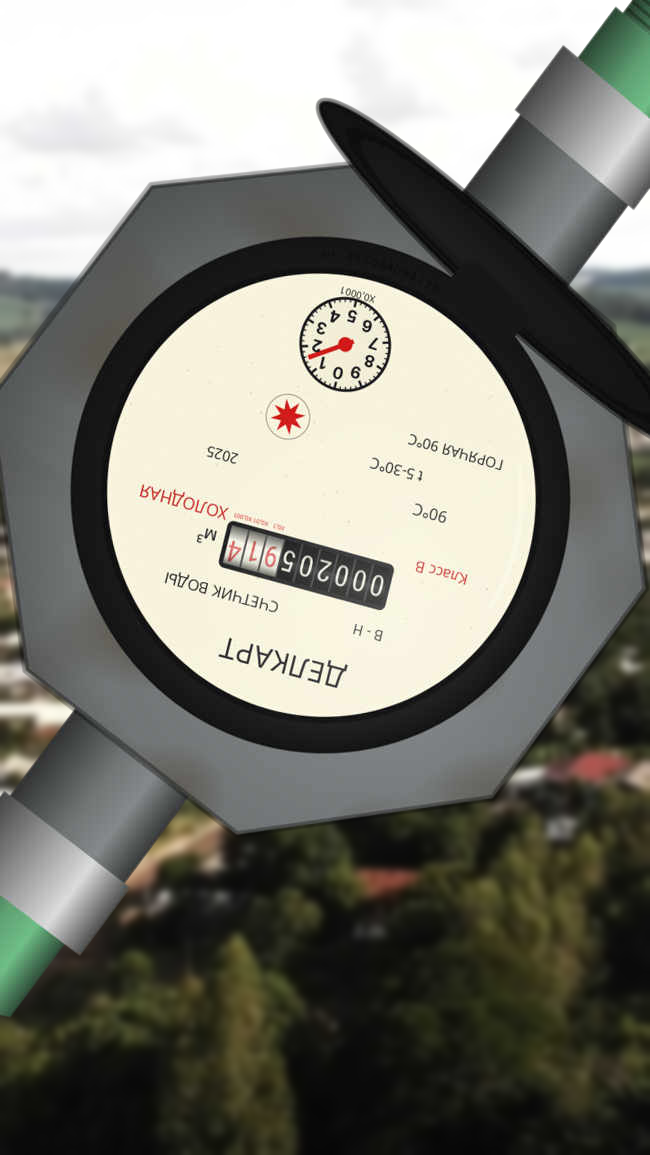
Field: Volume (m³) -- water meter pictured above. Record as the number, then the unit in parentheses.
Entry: 205.9141 (m³)
